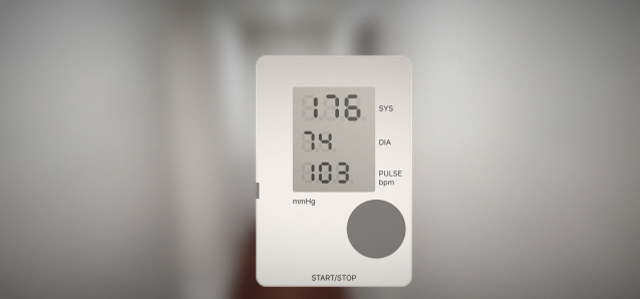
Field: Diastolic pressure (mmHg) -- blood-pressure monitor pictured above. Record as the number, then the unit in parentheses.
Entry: 74 (mmHg)
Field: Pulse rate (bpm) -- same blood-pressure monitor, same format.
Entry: 103 (bpm)
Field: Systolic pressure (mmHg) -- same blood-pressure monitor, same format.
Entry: 176 (mmHg)
